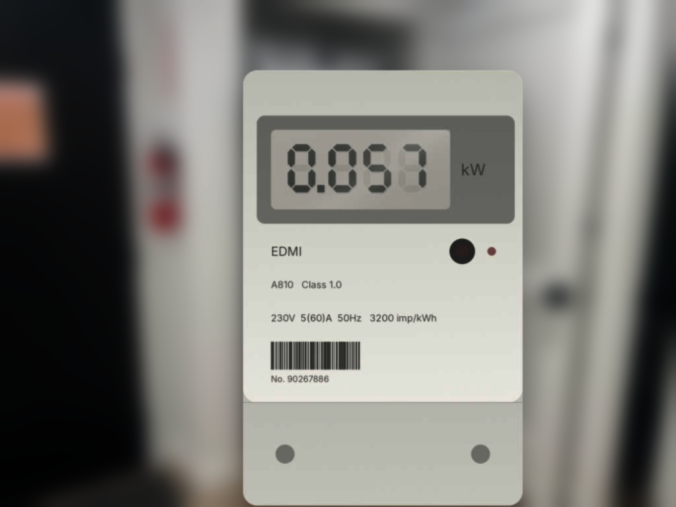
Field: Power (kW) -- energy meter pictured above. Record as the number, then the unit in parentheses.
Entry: 0.057 (kW)
